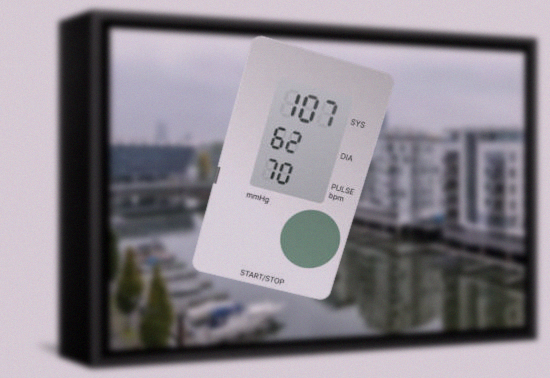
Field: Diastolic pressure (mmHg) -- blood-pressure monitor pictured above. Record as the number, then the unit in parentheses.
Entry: 62 (mmHg)
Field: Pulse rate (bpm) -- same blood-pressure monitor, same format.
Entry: 70 (bpm)
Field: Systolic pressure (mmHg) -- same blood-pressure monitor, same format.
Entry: 107 (mmHg)
